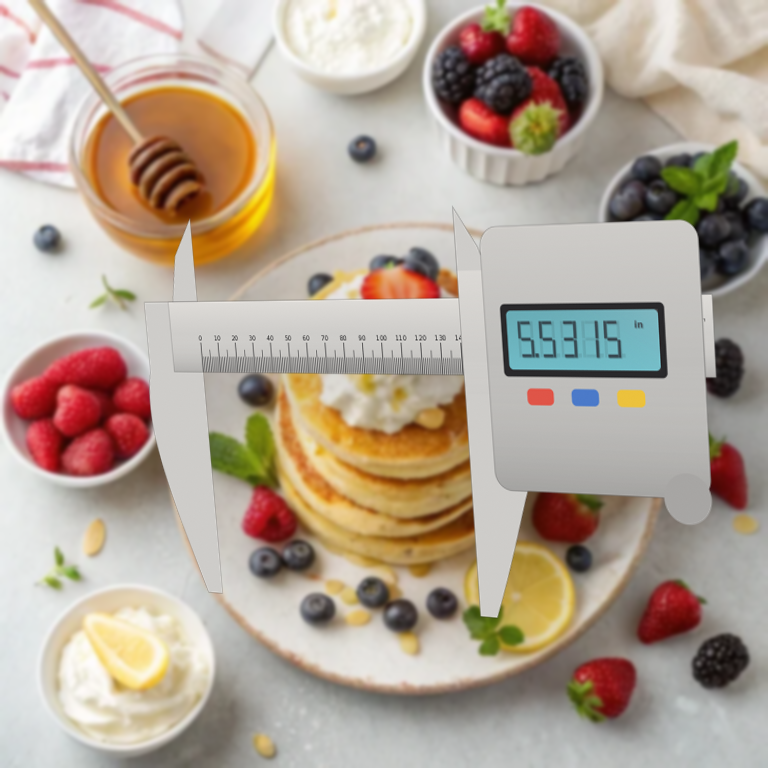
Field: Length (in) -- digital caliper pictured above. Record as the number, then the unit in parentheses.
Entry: 5.5315 (in)
